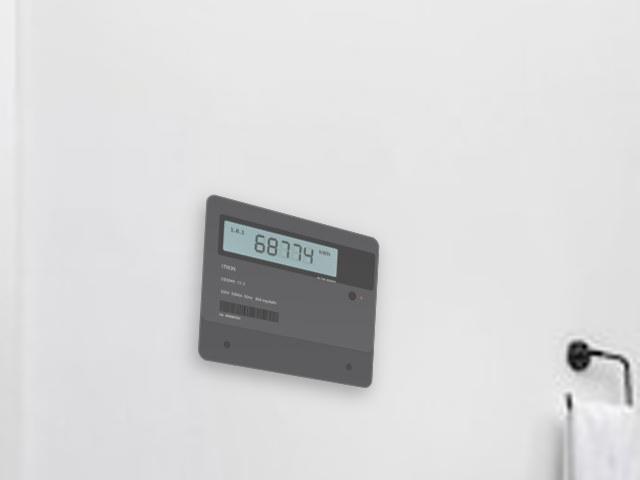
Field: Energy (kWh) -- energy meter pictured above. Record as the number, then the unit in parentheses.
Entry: 68774 (kWh)
